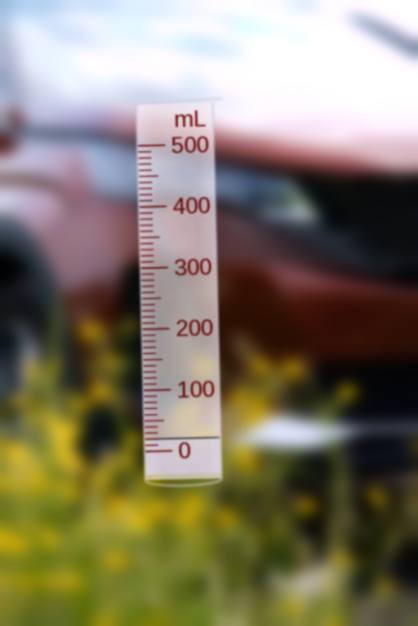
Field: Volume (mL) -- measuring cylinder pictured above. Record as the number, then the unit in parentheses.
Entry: 20 (mL)
